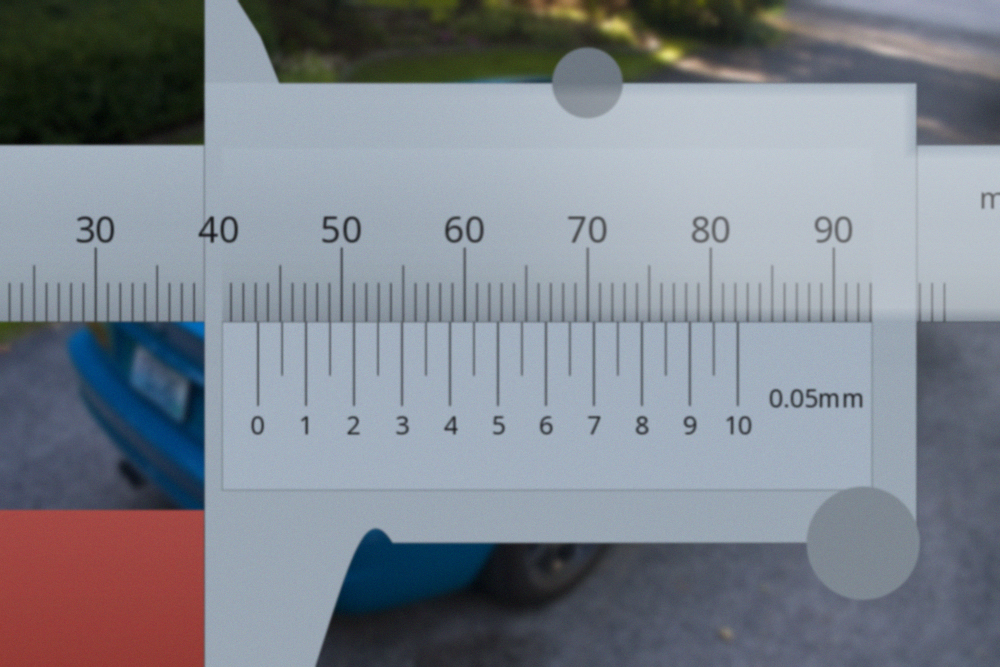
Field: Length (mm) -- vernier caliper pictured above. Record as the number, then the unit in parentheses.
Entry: 43.2 (mm)
